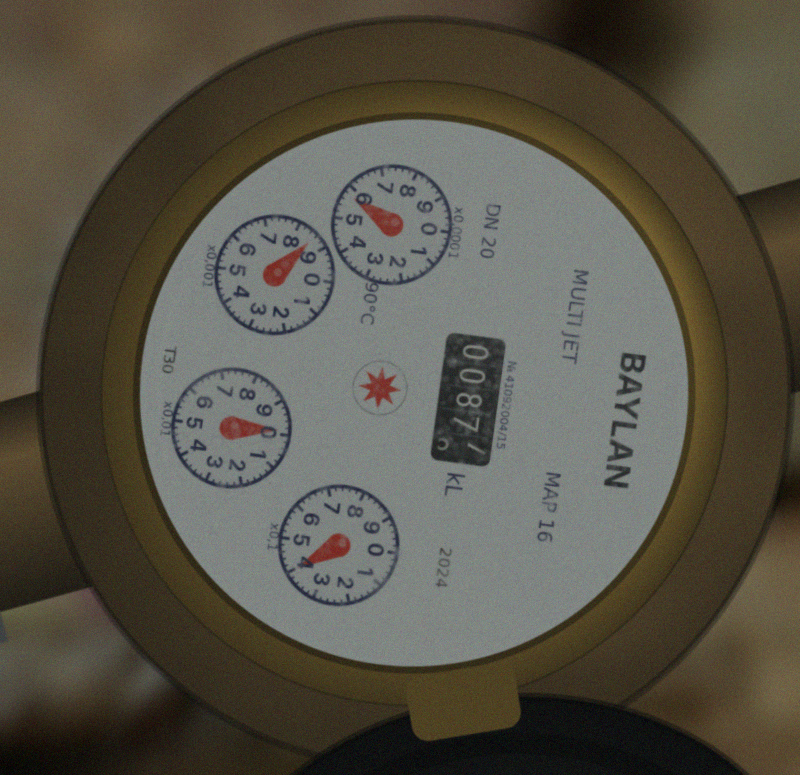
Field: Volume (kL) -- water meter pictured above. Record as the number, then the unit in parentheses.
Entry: 877.3985 (kL)
